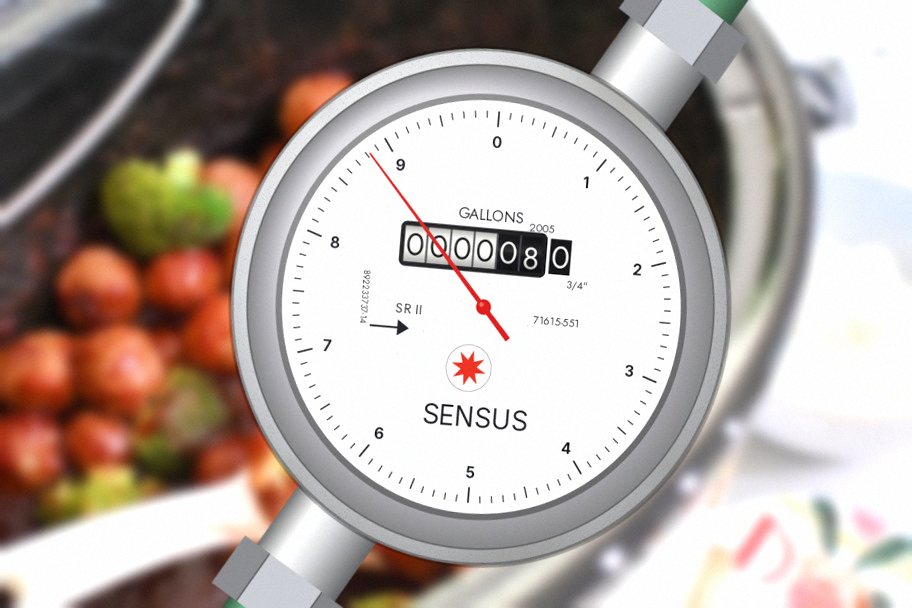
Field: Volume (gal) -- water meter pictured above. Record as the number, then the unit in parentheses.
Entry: 78.8 (gal)
